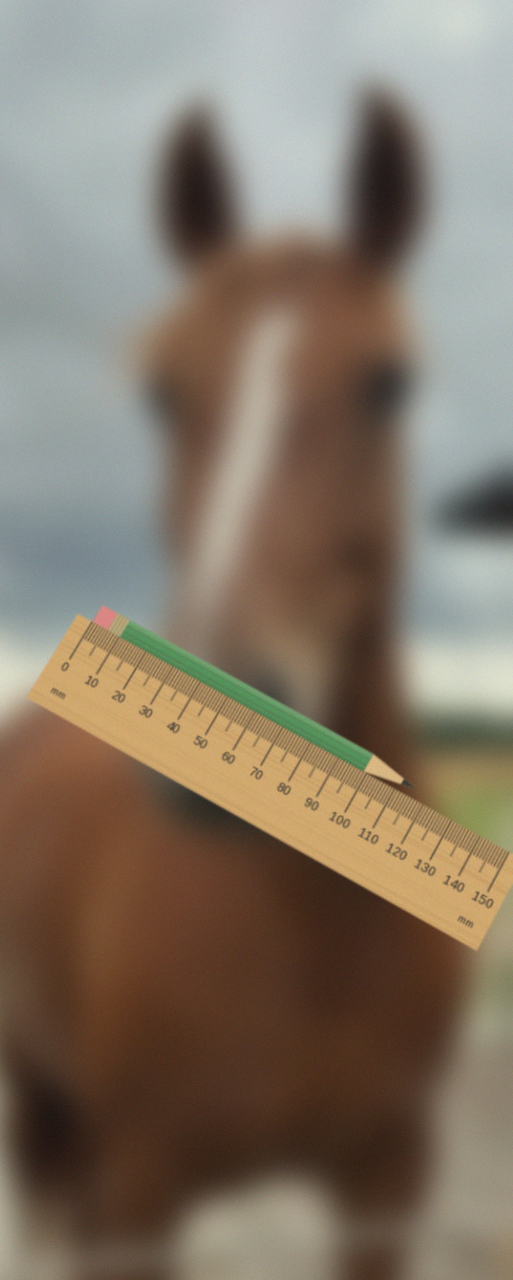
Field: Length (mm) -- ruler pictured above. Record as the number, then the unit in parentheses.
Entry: 115 (mm)
